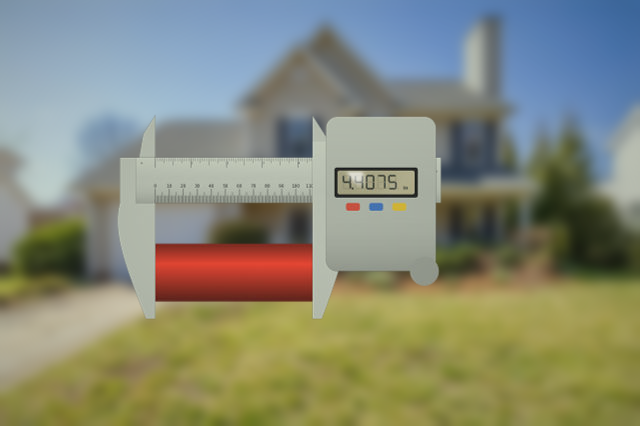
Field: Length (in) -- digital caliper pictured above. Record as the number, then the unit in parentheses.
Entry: 4.4075 (in)
